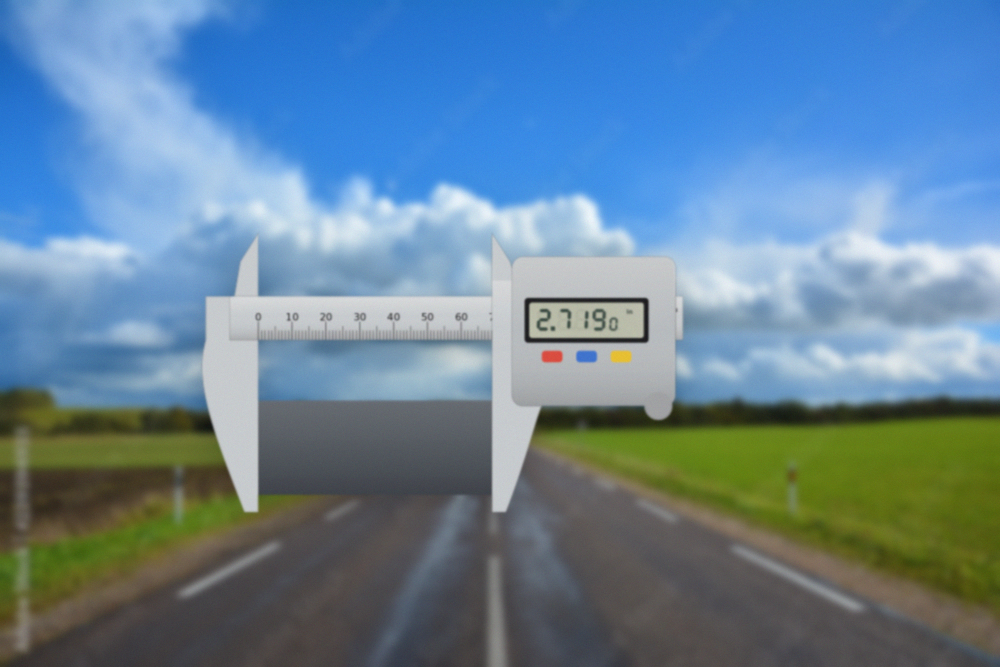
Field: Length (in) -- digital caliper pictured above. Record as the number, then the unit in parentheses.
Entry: 2.7190 (in)
